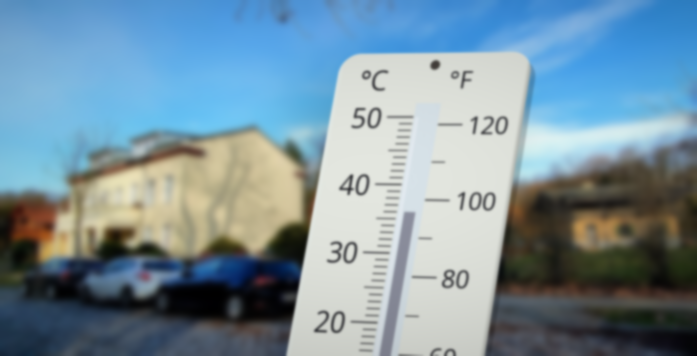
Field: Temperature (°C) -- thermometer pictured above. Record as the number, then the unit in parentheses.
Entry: 36 (°C)
